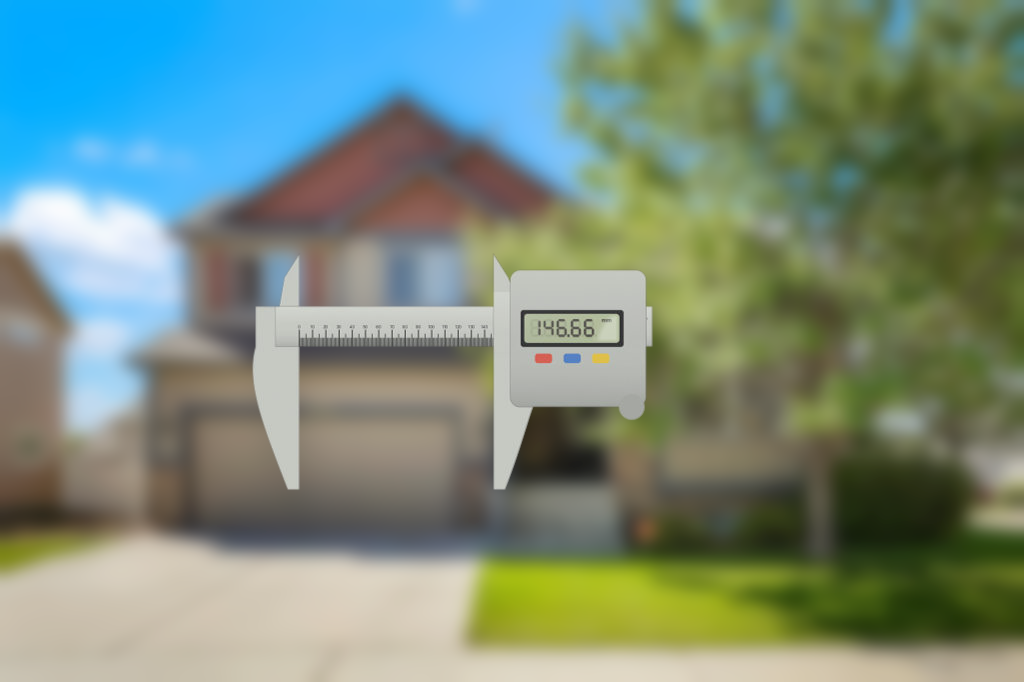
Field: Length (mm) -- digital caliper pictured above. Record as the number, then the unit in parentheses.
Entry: 146.66 (mm)
